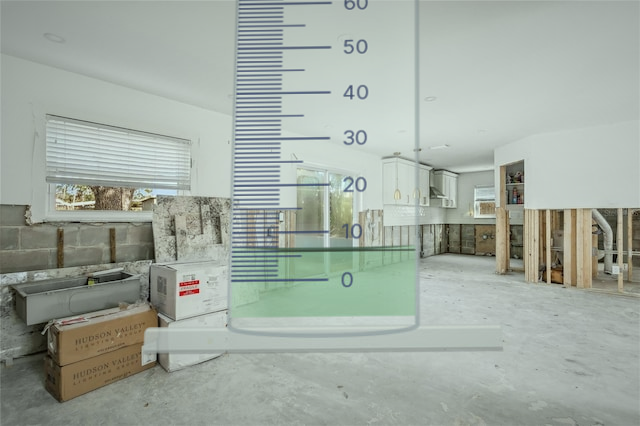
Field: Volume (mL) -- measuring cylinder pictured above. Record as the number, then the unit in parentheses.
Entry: 6 (mL)
